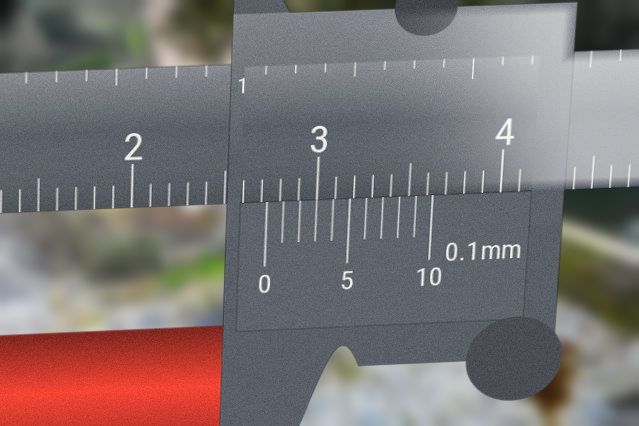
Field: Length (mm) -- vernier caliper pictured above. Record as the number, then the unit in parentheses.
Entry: 27.3 (mm)
